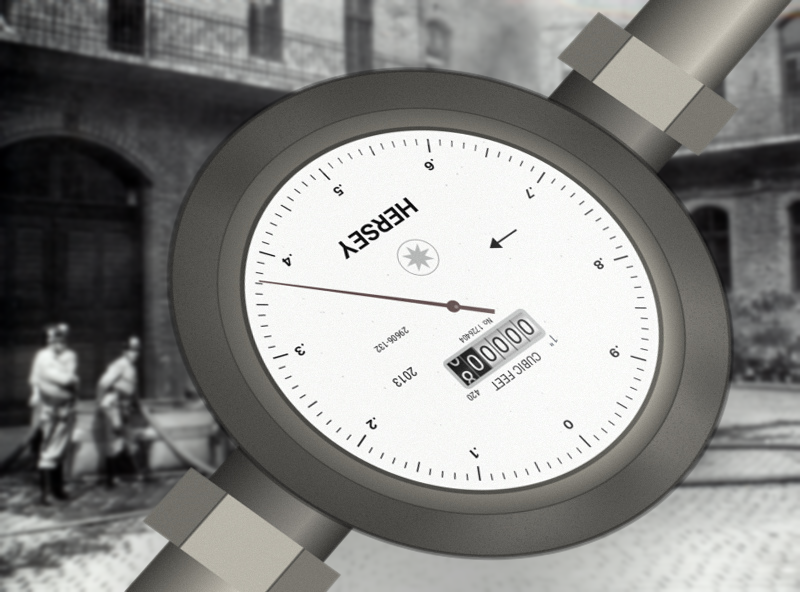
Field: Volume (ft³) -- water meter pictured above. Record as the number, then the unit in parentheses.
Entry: 8.37 (ft³)
